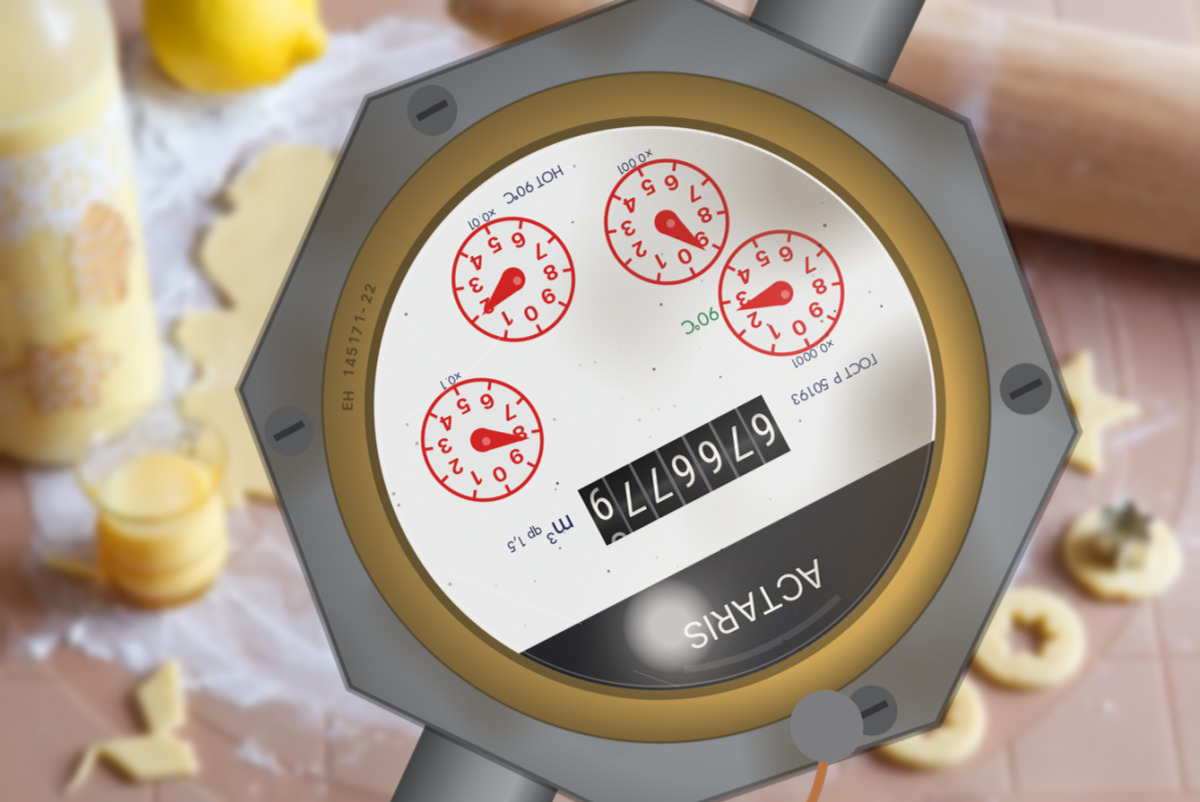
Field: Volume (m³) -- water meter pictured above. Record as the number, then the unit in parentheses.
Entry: 6766778.8192 (m³)
